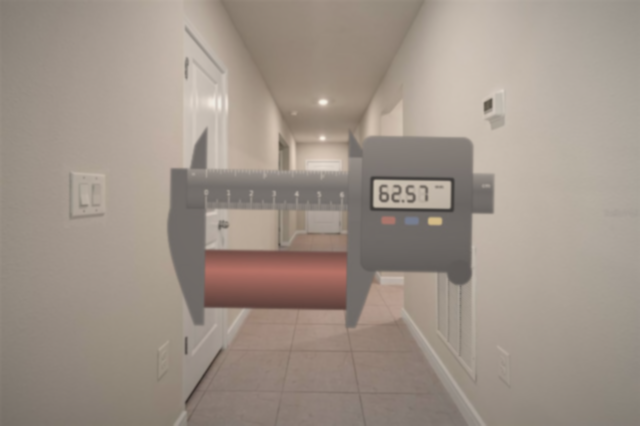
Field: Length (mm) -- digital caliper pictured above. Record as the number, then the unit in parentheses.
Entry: 62.57 (mm)
